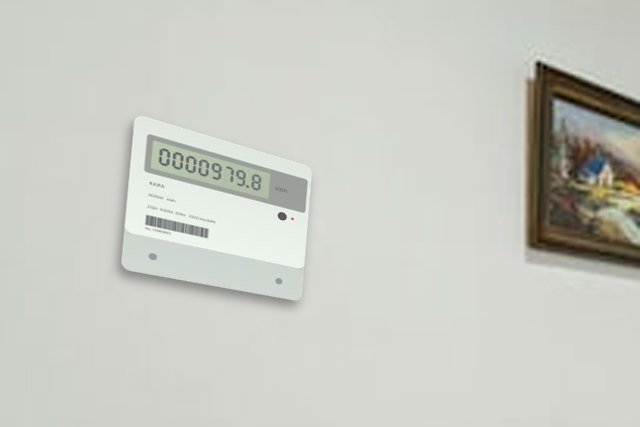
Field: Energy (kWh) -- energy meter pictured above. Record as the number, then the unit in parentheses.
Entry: 979.8 (kWh)
